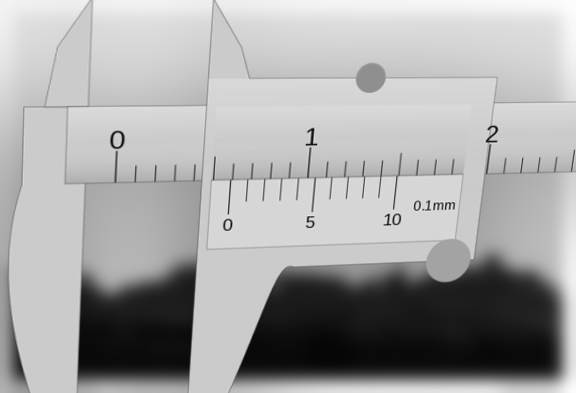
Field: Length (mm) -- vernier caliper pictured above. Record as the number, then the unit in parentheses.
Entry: 5.9 (mm)
